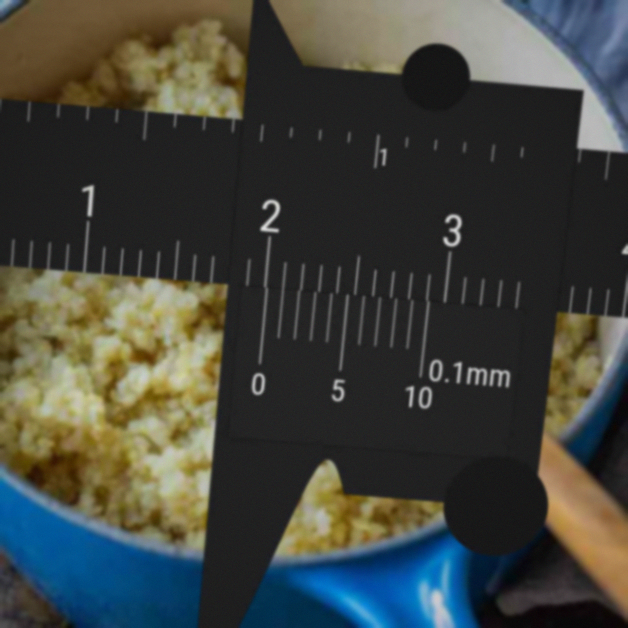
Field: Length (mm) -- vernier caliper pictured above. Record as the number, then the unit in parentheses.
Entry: 20.1 (mm)
